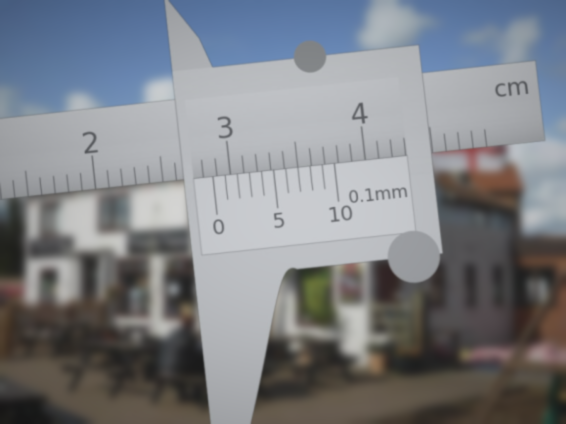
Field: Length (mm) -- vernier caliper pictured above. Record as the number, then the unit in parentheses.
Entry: 28.7 (mm)
